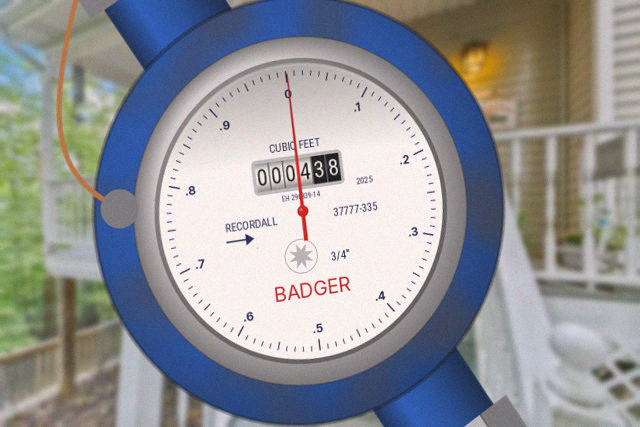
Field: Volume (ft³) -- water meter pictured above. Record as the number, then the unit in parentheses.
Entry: 438.00 (ft³)
